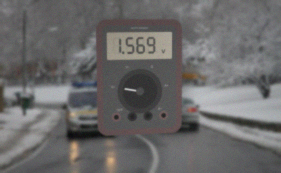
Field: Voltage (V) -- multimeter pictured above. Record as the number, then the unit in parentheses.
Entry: 1.569 (V)
